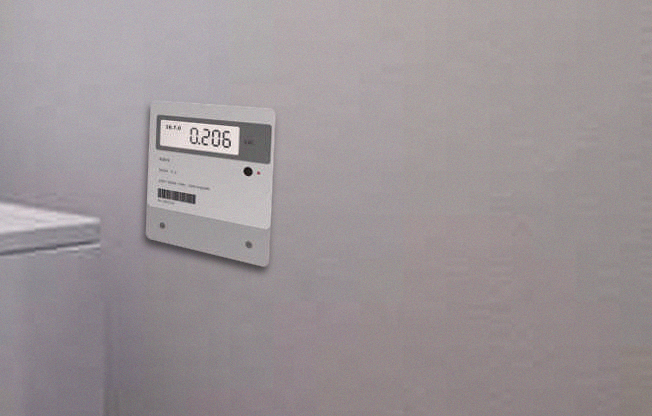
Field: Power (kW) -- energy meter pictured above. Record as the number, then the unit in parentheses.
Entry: 0.206 (kW)
